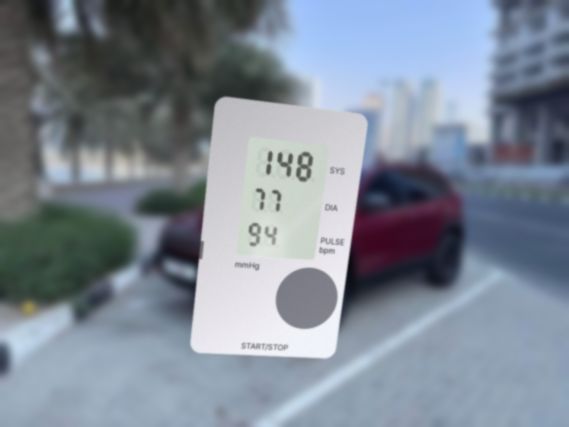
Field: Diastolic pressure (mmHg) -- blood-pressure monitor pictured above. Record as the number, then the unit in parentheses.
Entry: 77 (mmHg)
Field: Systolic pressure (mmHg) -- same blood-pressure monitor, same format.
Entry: 148 (mmHg)
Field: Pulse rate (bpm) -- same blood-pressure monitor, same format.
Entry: 94 (bpm)
